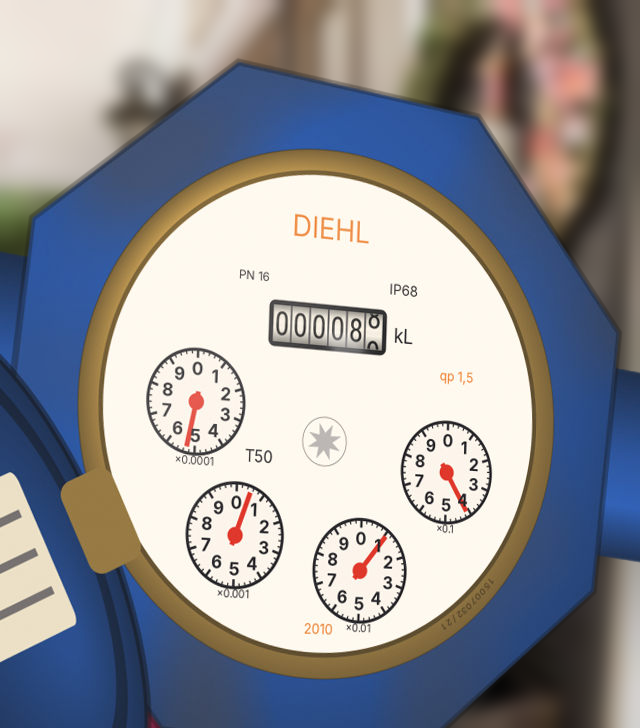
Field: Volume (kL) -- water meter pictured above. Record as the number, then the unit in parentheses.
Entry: 88.4105 (kL)
